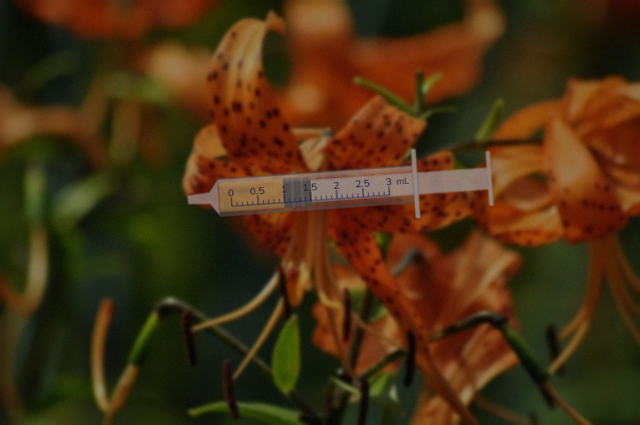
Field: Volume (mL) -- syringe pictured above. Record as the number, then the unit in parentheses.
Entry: 1 (mL)
